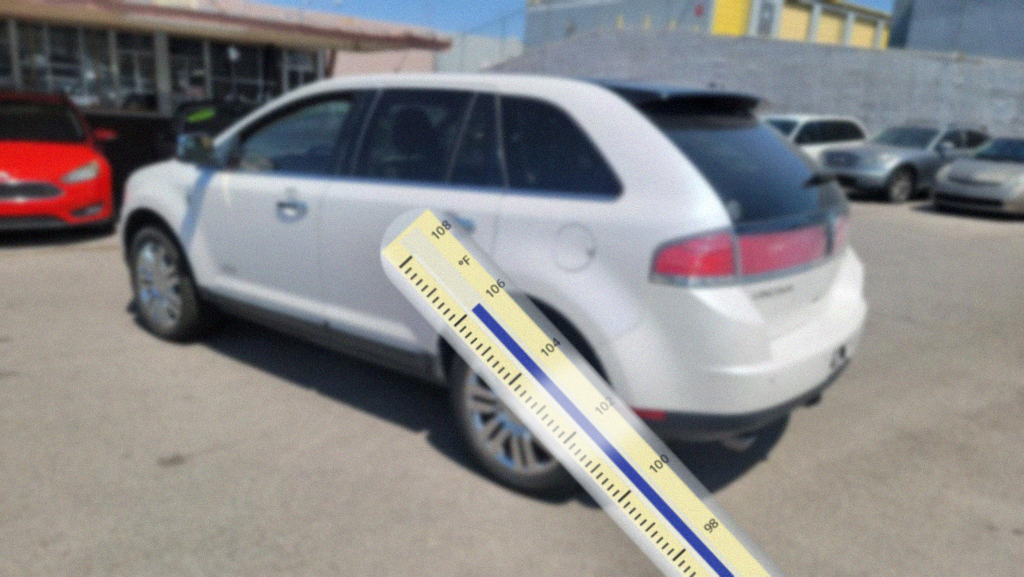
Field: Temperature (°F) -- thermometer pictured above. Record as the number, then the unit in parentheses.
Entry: 106 (°F)
